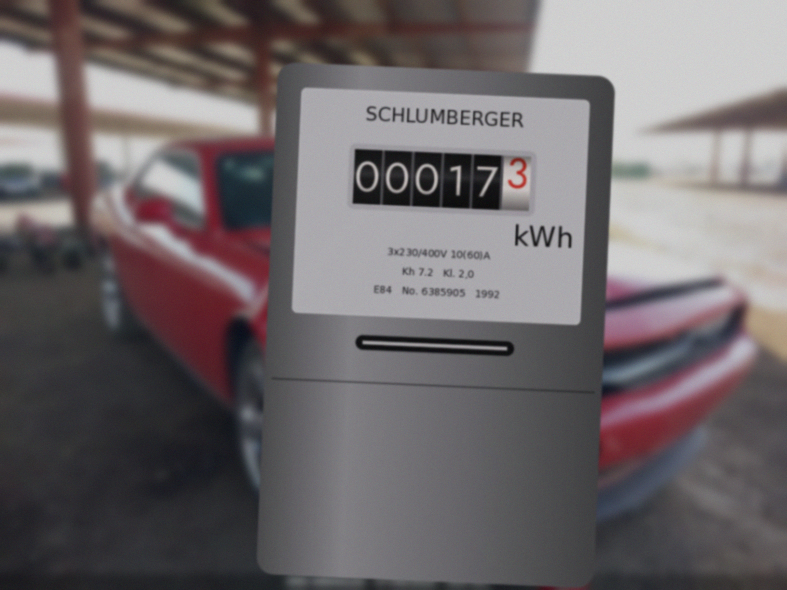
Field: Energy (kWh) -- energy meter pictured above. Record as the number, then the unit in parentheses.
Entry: 17.3 (kWh)
